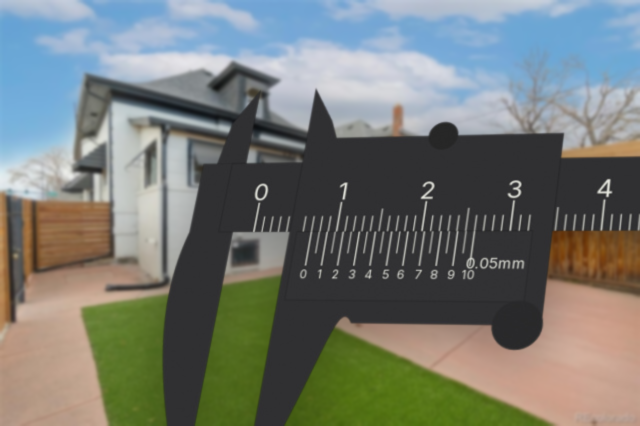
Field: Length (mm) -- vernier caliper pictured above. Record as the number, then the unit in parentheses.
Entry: 7.0 (mm)
